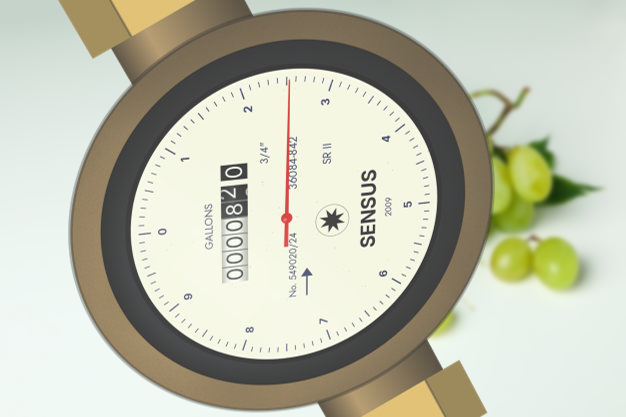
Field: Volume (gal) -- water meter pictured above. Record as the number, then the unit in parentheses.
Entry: 822.5 (gal)
